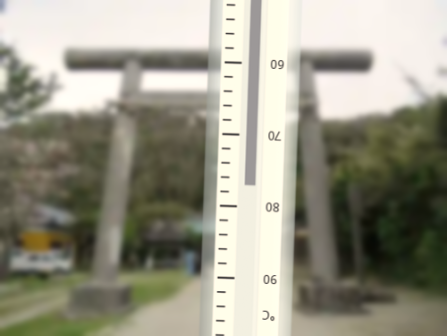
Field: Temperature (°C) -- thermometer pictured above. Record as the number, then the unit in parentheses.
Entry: 77 (°C)
